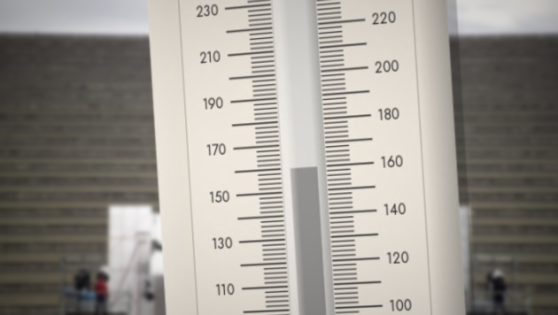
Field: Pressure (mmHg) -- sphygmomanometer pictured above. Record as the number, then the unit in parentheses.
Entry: 160 (mmHg)
